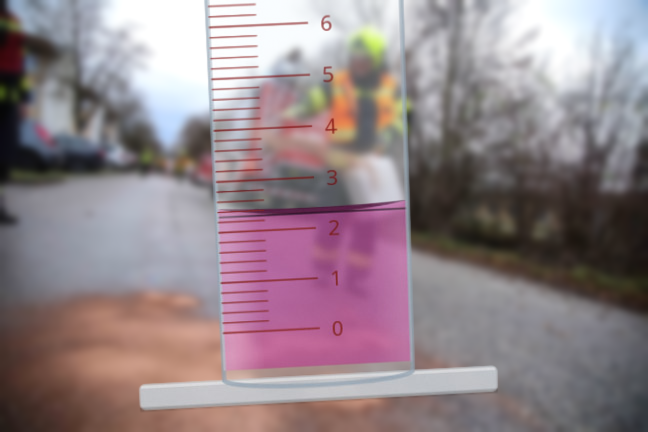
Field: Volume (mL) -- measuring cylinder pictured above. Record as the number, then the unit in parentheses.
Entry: 2.3 (mL)
